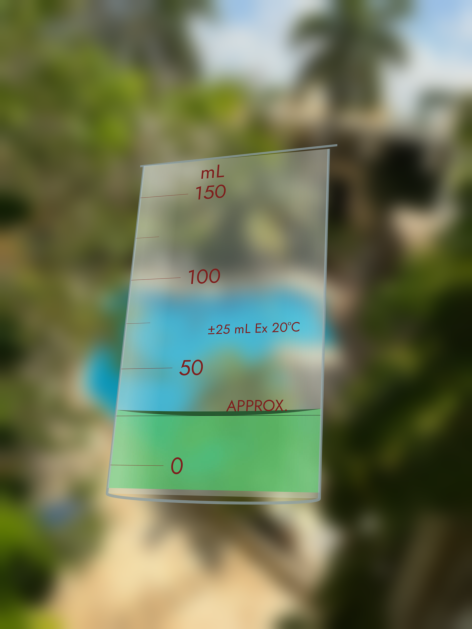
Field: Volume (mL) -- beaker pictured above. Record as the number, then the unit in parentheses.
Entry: 25 (mL)
